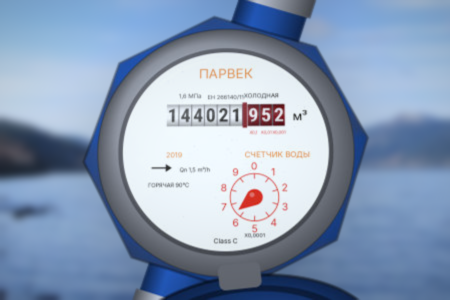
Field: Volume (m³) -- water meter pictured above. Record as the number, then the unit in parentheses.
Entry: 144021.9526 (m³)
